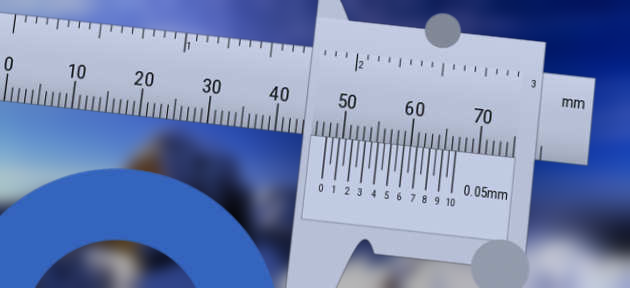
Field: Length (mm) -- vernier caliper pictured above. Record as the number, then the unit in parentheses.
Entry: 47.6 (mm)
